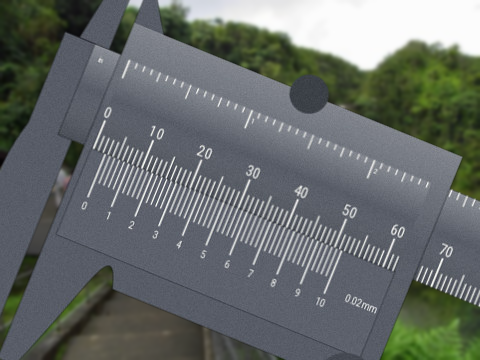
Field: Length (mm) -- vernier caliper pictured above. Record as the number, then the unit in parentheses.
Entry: 2.5 (mm)
